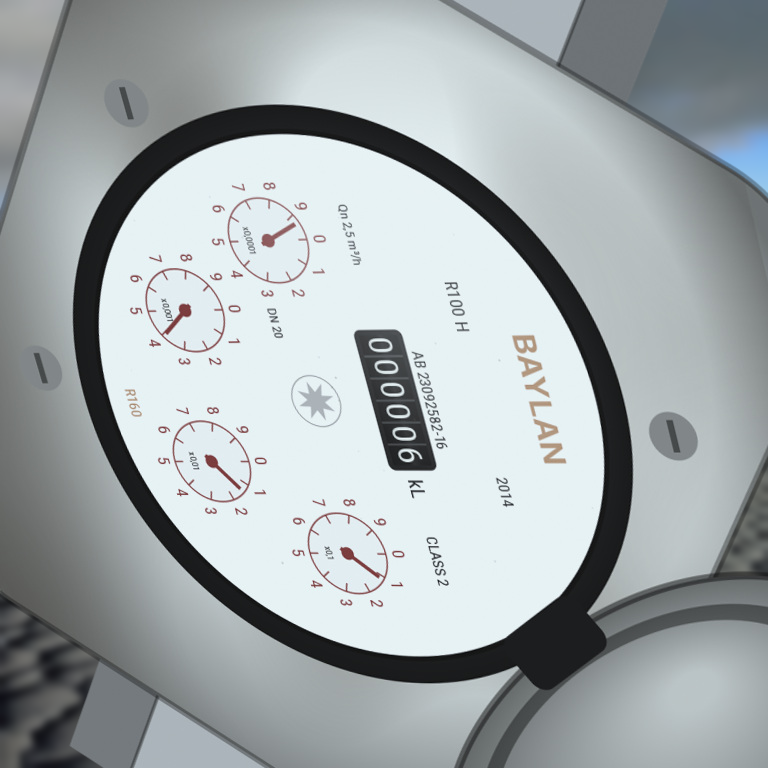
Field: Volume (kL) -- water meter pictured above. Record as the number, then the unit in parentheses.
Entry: 6.1139 (kL)
